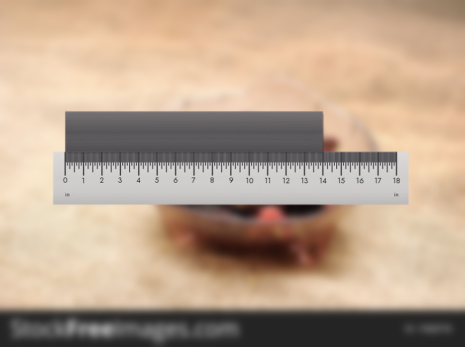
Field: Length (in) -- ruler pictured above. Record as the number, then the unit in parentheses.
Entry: 14 (in)
